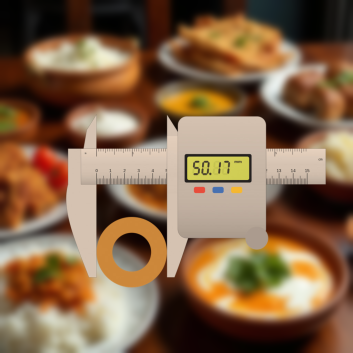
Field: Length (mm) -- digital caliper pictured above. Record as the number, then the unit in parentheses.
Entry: 50.17 (mm)
